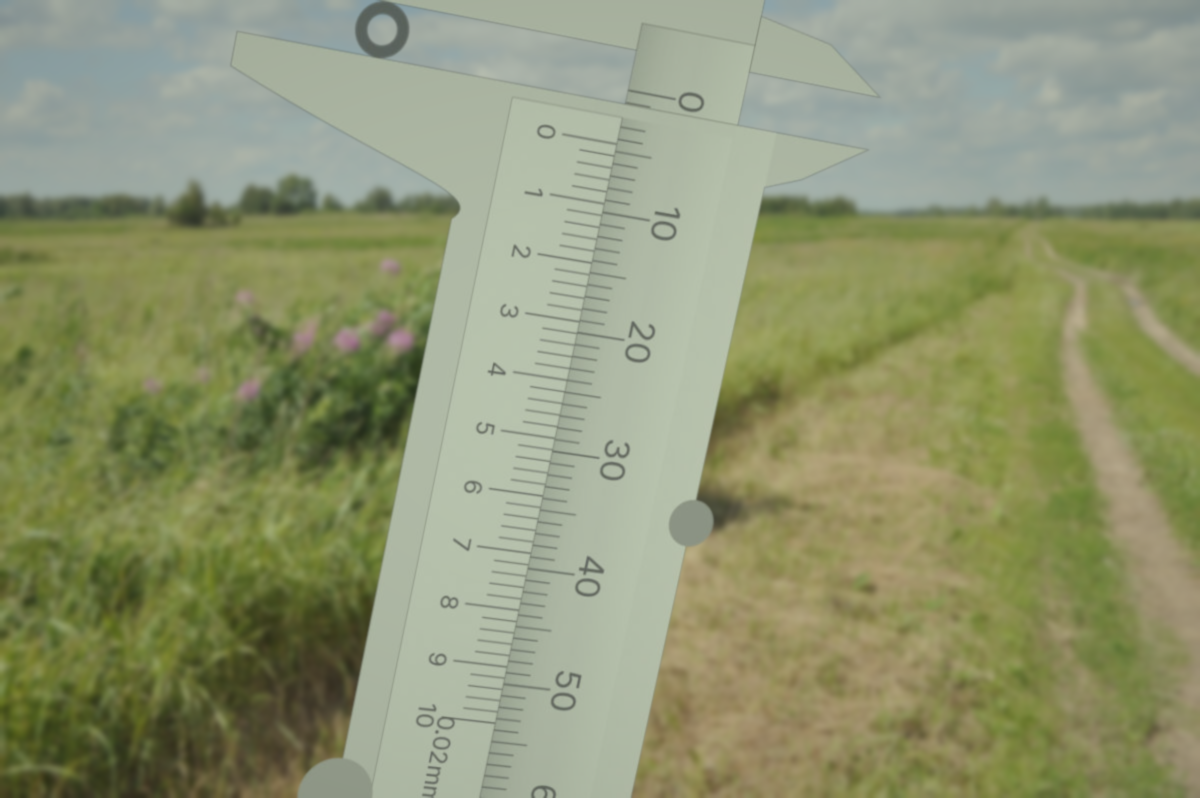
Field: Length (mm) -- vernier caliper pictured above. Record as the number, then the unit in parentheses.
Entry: 4.4 (mm)
